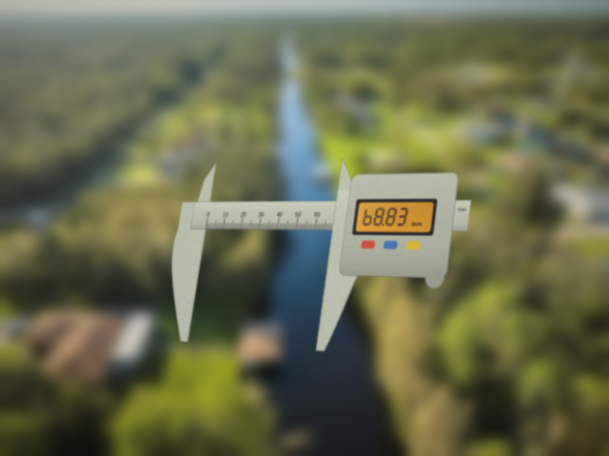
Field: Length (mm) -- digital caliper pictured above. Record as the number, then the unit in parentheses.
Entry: 68.83 (mm)
